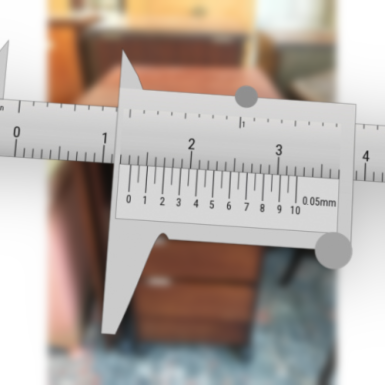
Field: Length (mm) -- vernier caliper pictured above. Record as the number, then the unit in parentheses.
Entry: 13.2 (mm)
